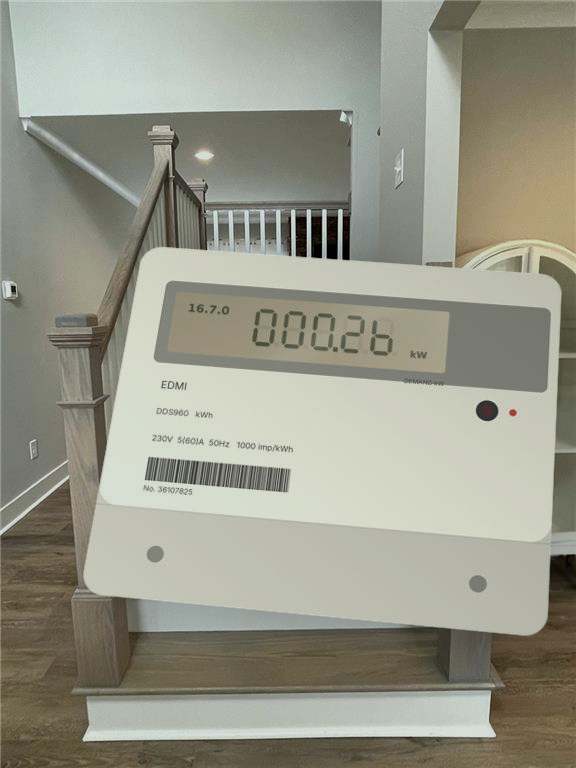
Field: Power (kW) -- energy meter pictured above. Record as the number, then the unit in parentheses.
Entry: 0.26 (kW)
